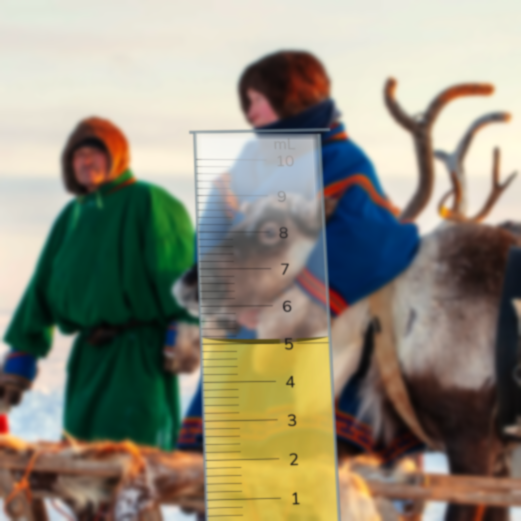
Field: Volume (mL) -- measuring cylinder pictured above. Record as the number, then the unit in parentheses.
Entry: 5 (mL)
